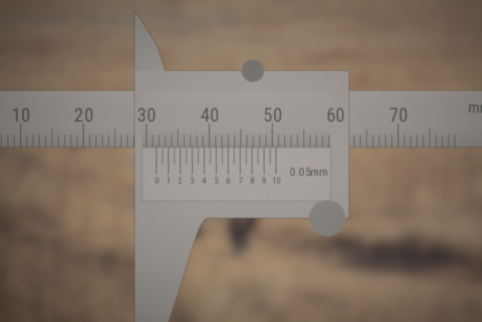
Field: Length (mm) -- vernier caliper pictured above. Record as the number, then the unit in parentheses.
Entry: 31.6 (mm)
